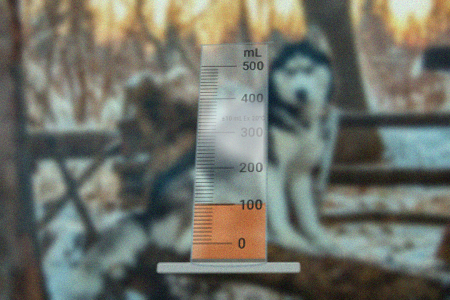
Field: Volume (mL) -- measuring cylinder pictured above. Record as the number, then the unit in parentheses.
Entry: 100 (mL)
